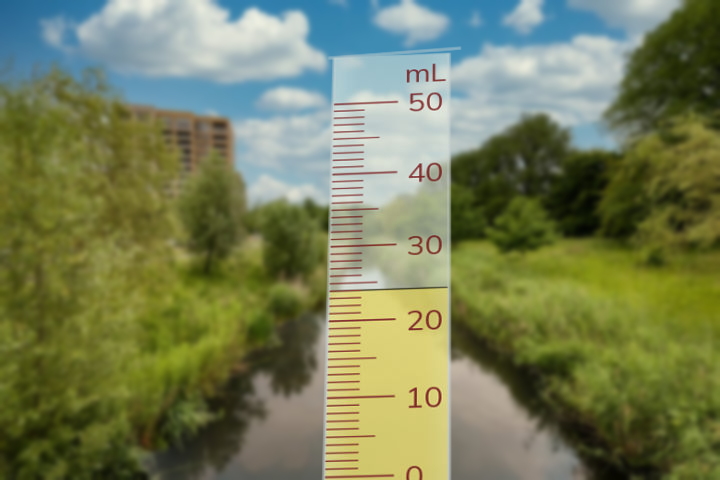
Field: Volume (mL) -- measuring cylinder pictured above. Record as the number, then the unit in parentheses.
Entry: 24 (mL)
